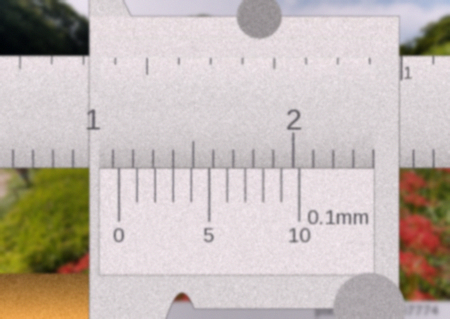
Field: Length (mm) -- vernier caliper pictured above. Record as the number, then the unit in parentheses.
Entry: 11.3 (mm)
